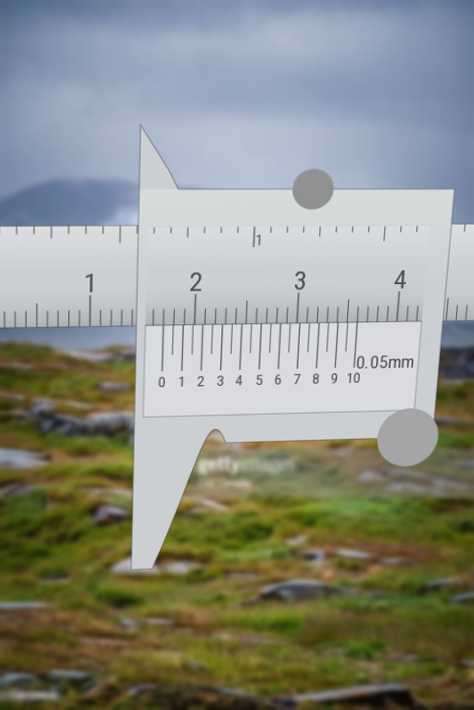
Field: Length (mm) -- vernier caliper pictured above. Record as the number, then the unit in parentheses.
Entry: 17.0 (mm)
